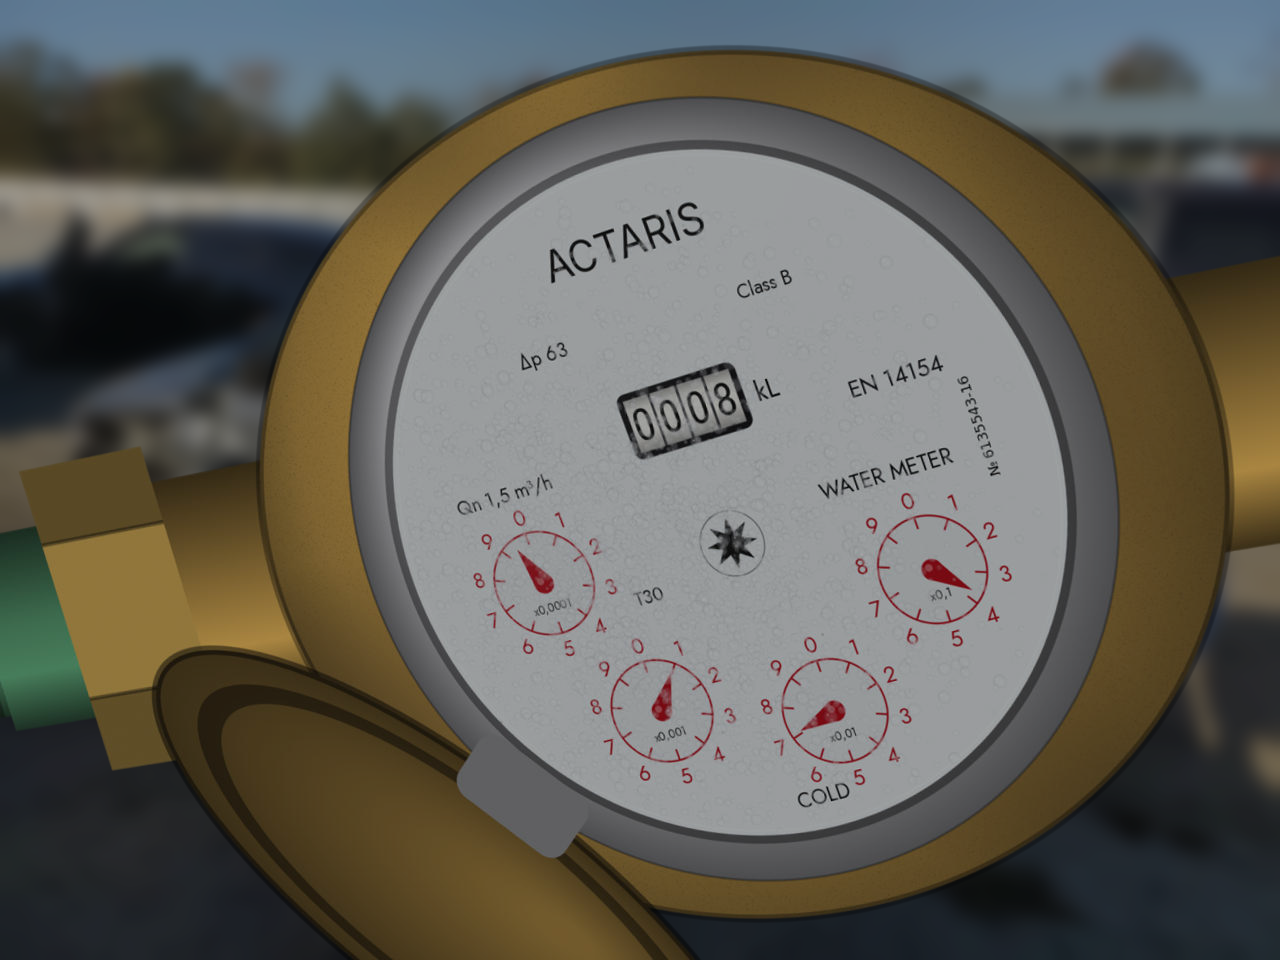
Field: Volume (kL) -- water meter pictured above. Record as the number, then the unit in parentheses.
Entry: 8.3709 (kL)
